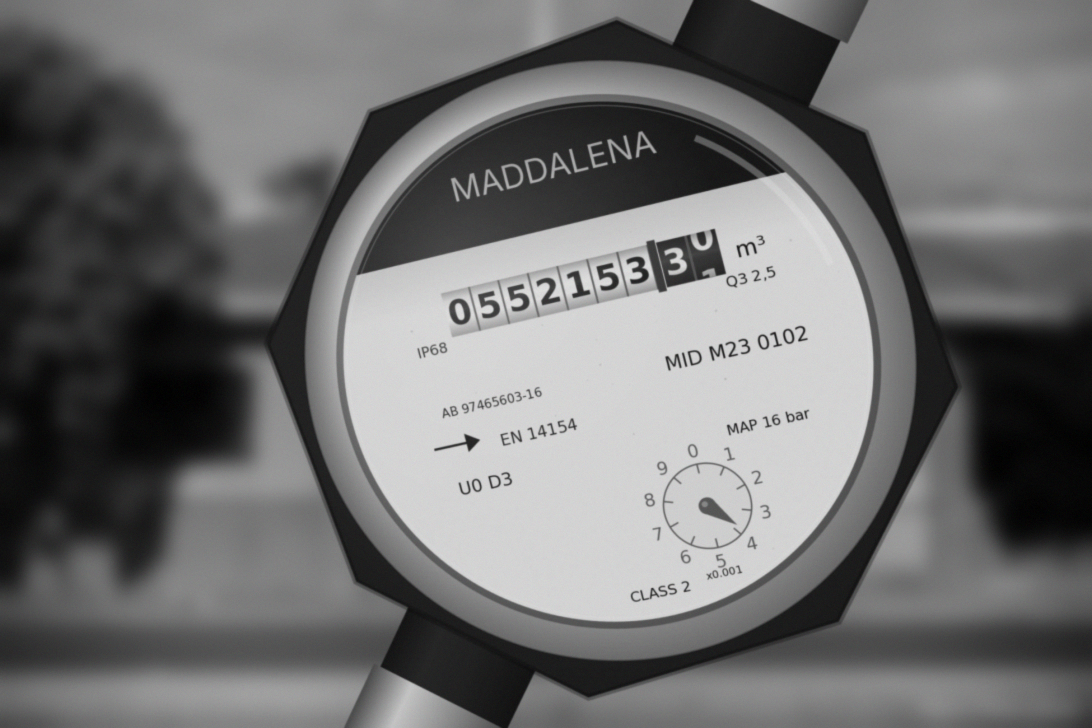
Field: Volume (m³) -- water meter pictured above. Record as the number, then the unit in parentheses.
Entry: 552153.303 (m³)
